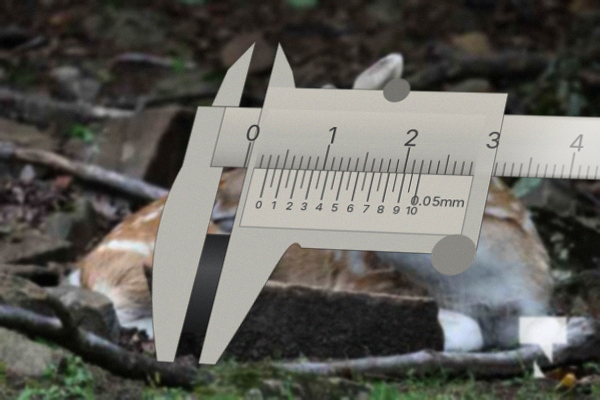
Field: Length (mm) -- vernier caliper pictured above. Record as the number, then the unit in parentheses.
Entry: 3.0 (mm)
